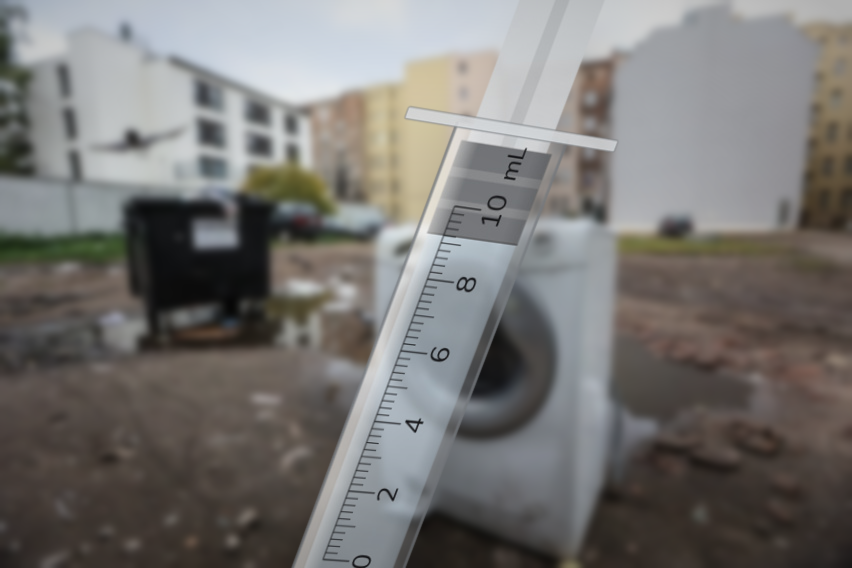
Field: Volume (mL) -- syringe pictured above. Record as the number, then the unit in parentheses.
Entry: 9.2 (mL)
